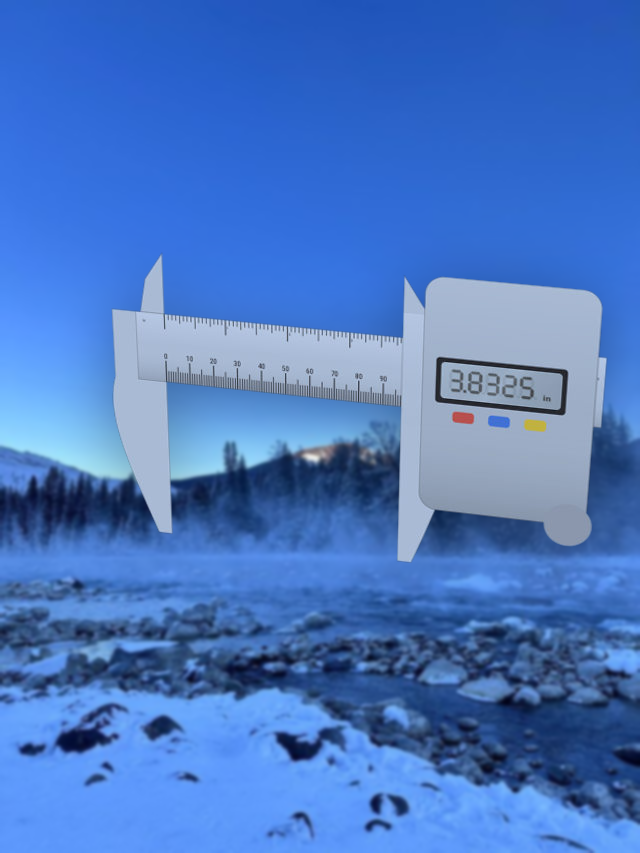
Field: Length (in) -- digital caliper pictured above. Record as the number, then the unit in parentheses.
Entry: 3.8325 (in)
